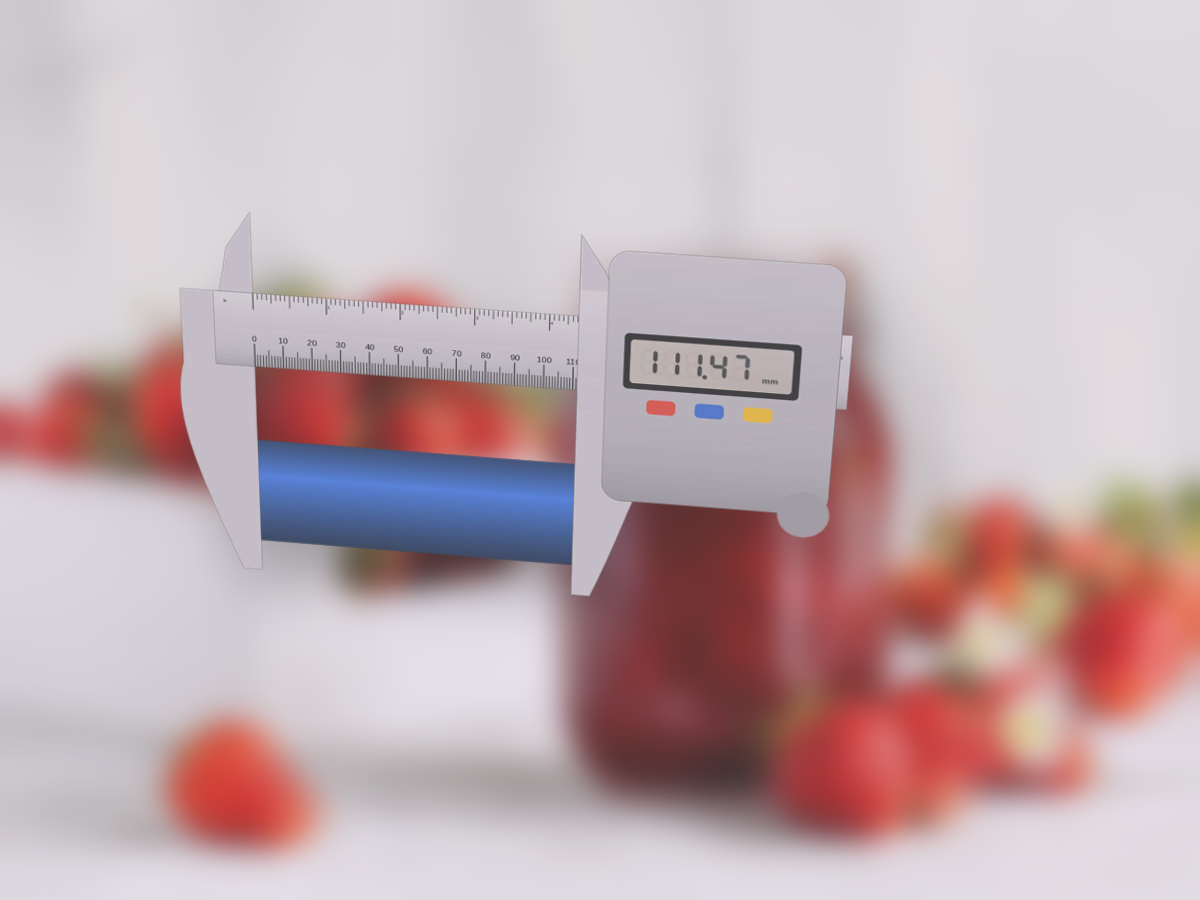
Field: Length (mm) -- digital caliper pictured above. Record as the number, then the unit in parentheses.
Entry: 111.47 (mm)
